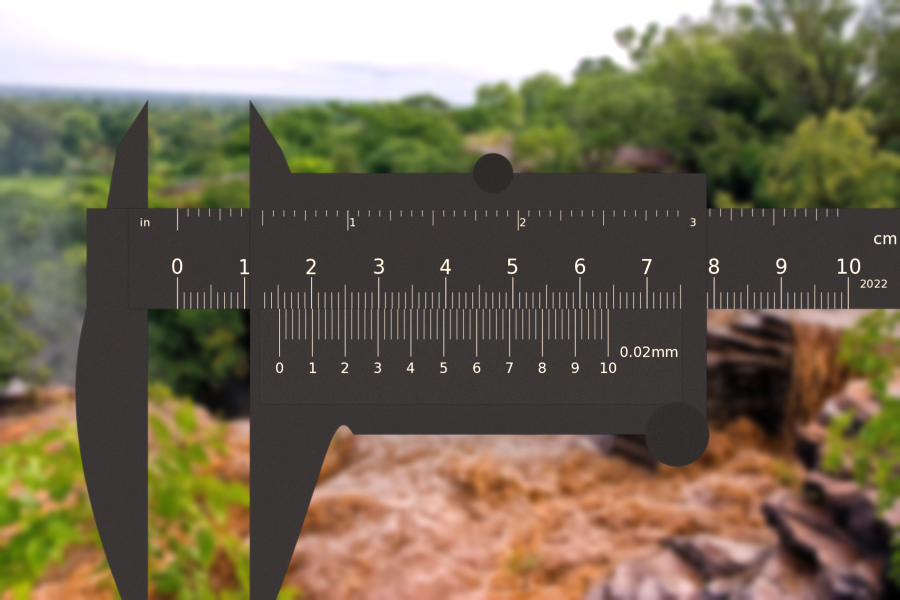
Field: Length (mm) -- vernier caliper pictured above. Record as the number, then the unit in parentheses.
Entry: 15.2 (mm)
